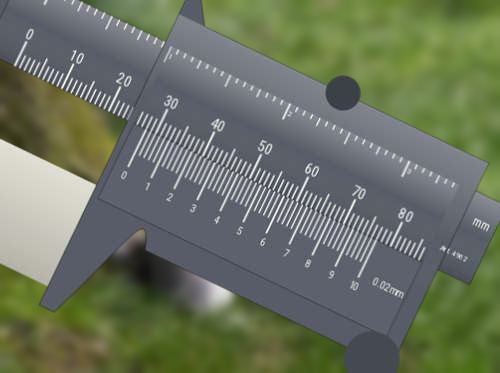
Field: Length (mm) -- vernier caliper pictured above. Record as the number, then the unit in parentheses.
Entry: 28.0 (mm)
